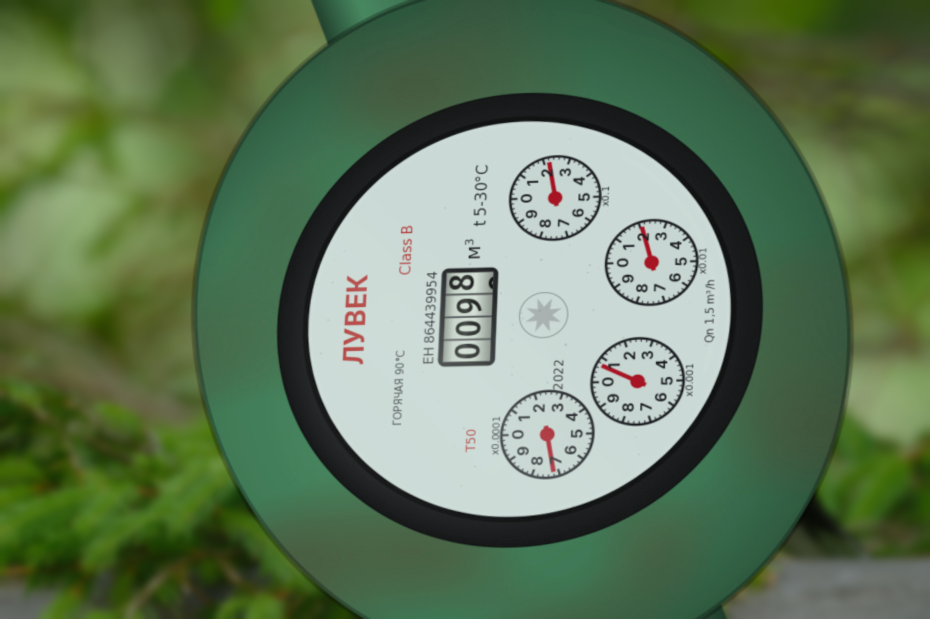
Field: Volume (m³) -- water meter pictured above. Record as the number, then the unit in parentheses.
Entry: 98.2207 (m³)
